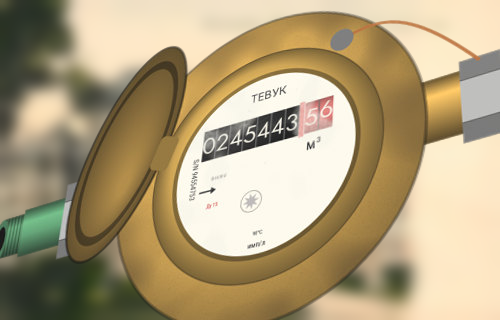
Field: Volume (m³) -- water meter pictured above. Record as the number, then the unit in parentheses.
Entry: 245443.56 (m³)
